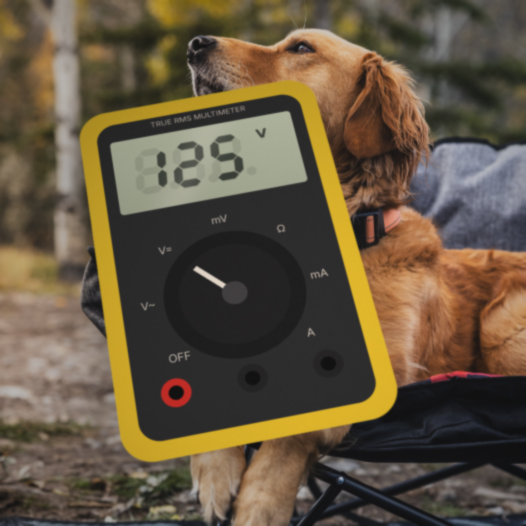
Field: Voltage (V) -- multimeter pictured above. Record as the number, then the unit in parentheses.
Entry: 125 (V)
